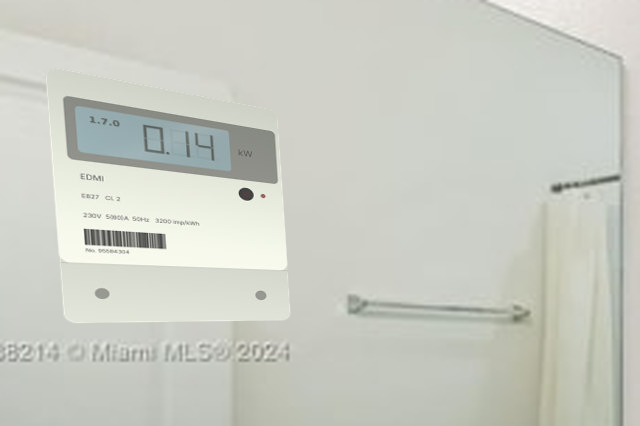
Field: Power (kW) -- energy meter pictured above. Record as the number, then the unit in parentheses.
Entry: 0.14 (kW)
